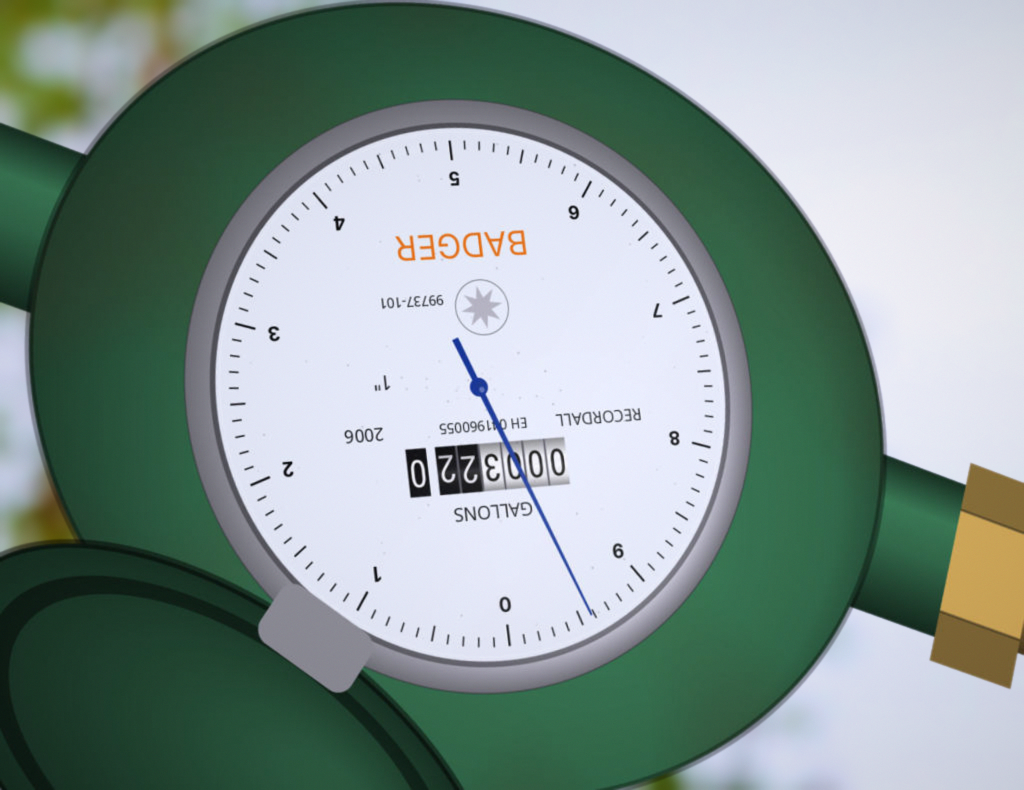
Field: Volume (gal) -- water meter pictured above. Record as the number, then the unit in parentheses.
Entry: 3219.4 (gal)
